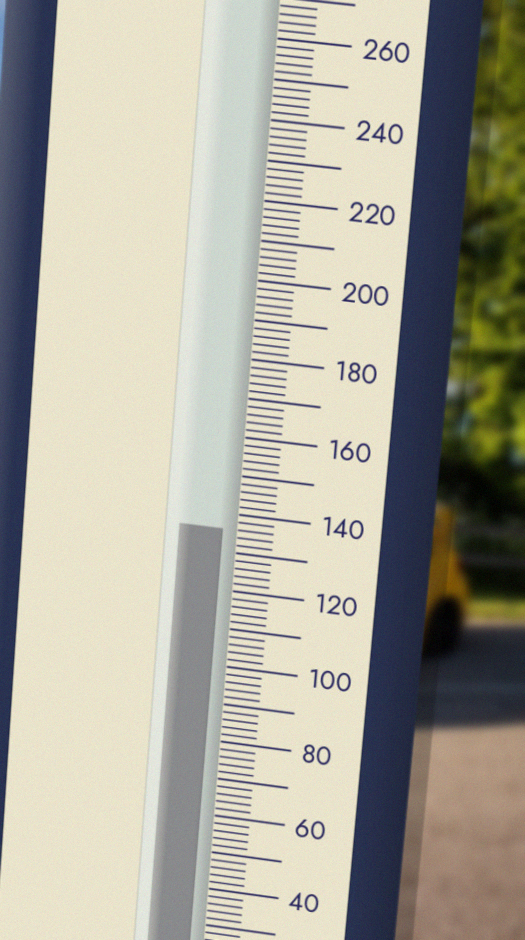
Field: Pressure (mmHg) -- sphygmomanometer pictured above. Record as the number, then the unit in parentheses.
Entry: 136 (mmHg)
